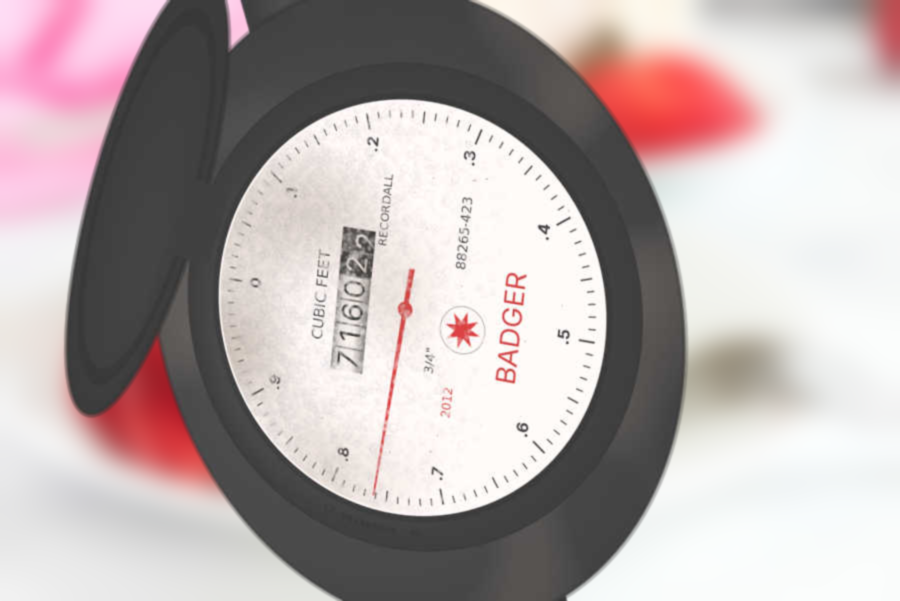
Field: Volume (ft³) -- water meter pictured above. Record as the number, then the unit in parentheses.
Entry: 716021.76 (ft³)
